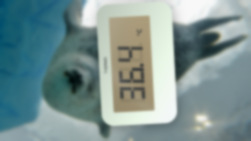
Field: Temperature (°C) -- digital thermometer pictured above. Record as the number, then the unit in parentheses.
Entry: 36.4 (°C)
